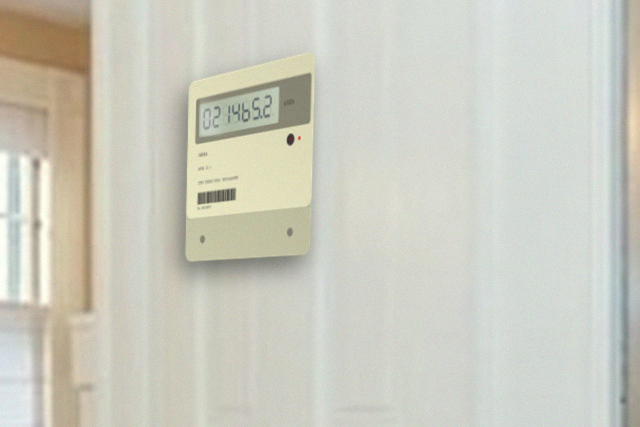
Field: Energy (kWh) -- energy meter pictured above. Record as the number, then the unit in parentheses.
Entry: 21465.2 (kWh)
